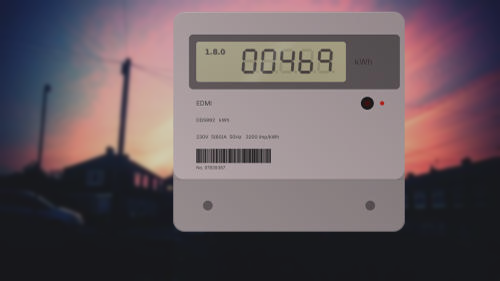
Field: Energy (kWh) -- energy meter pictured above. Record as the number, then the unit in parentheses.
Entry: 469 (kWh)
